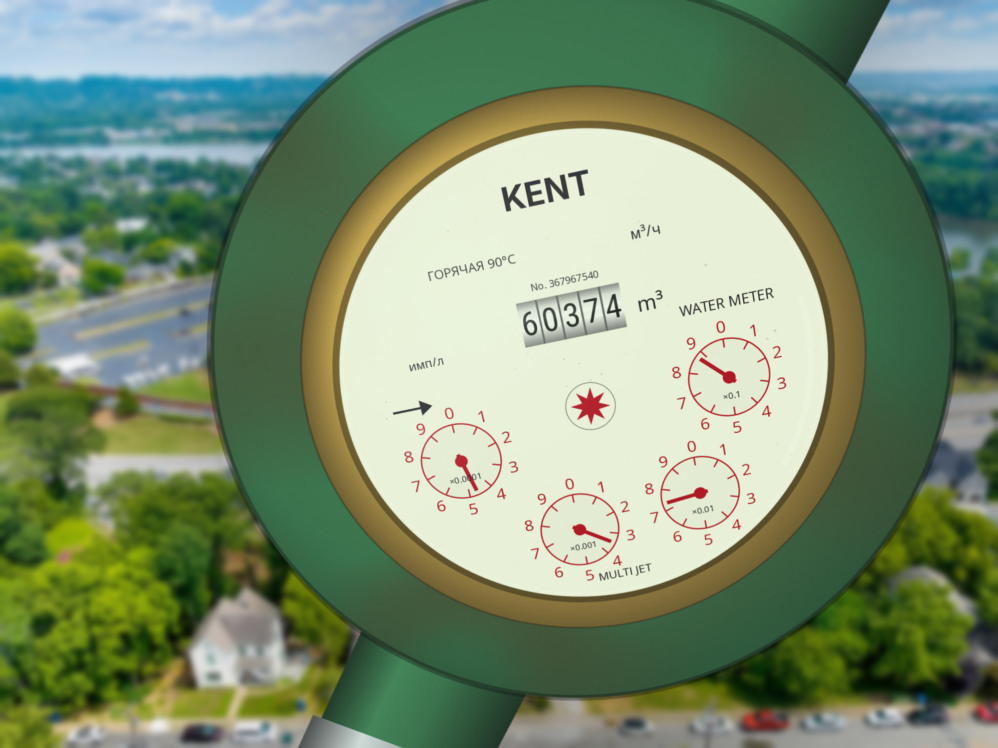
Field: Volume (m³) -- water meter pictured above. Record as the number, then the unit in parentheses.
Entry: 60374.8734 (m³)
